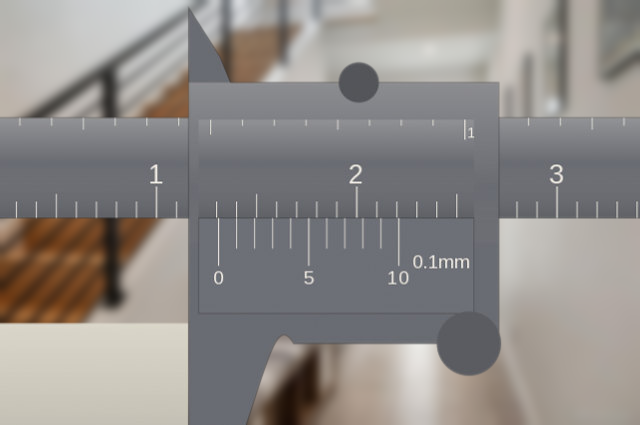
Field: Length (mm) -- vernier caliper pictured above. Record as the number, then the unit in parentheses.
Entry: 13.1 (mm)
